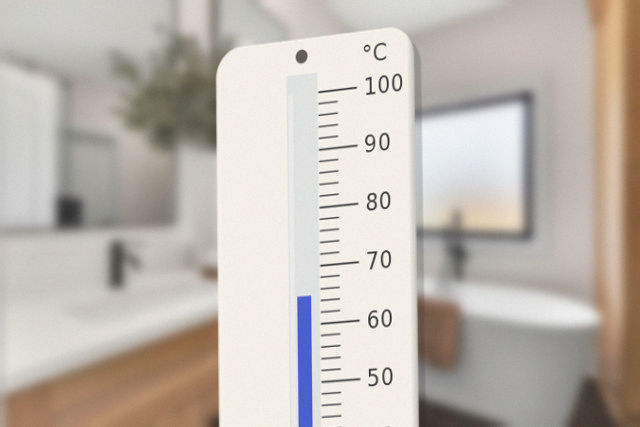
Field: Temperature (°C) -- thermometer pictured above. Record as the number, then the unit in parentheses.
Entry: 65 (°C)
